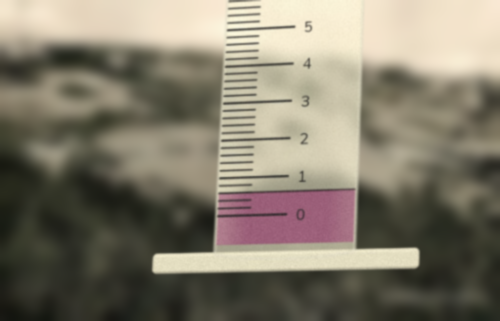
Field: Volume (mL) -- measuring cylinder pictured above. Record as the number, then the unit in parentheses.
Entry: 0.6 (mL)
